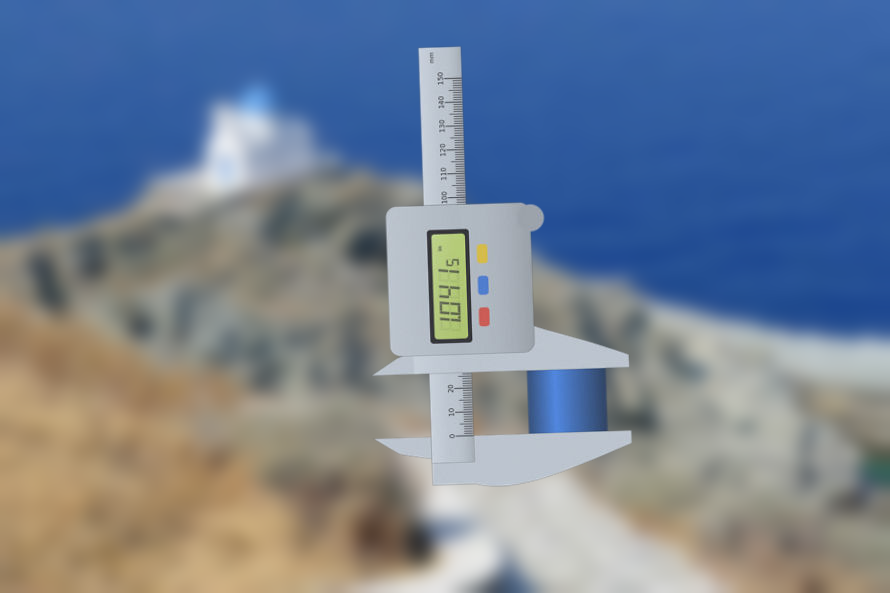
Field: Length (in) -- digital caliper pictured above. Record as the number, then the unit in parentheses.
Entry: 1.0415 (in)
